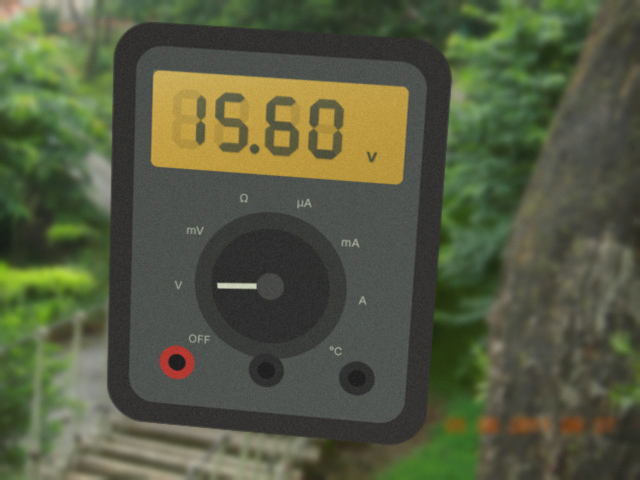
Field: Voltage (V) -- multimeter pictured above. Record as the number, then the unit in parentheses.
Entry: 15.60 (V)
